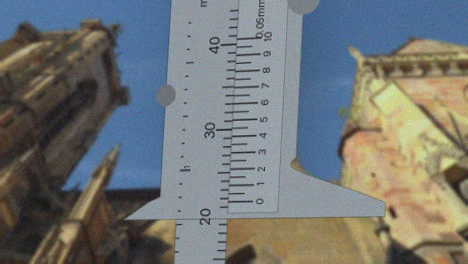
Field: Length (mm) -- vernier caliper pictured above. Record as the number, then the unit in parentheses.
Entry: 21.6 (mm)
